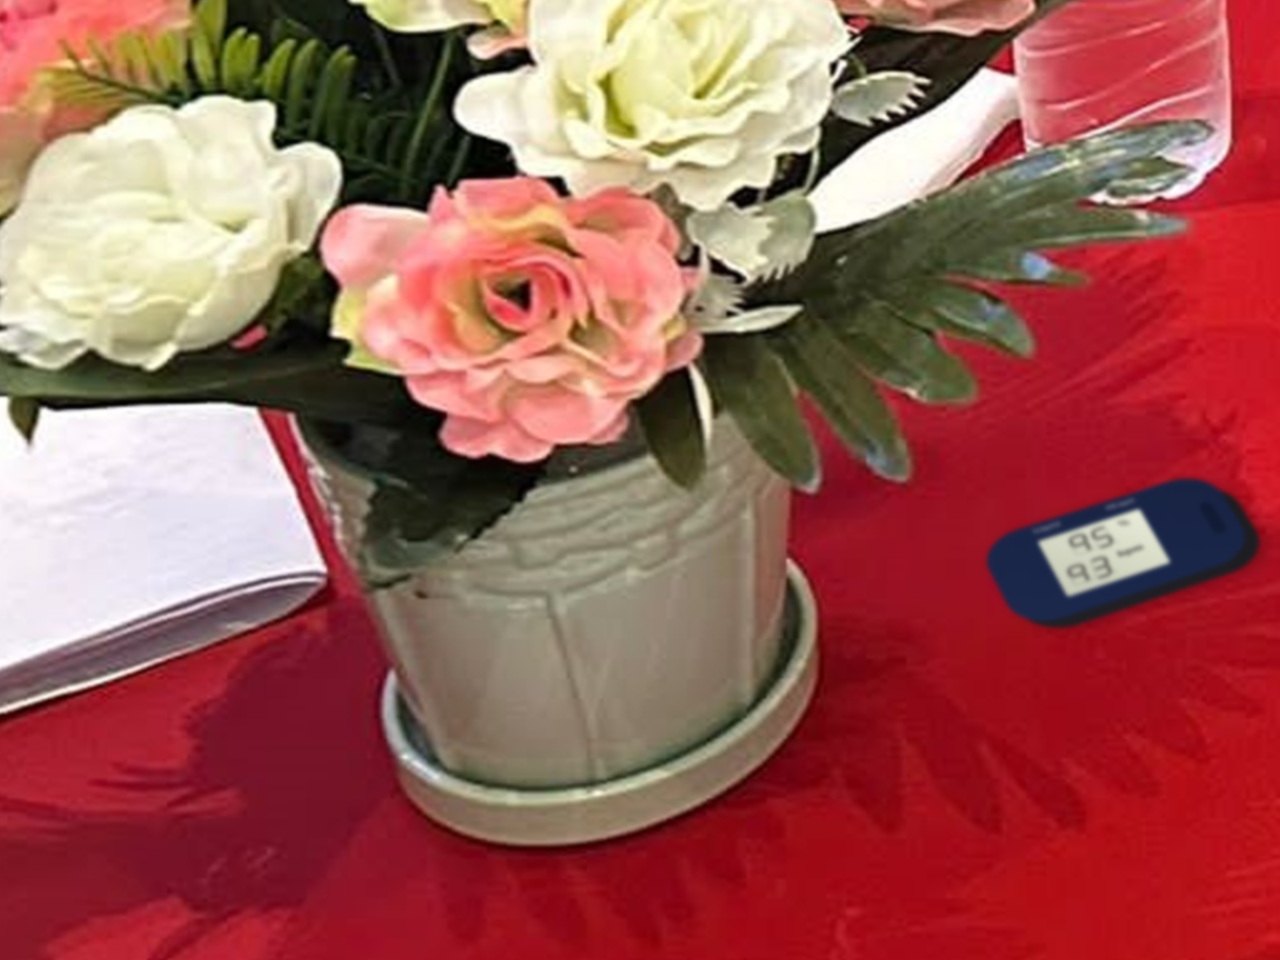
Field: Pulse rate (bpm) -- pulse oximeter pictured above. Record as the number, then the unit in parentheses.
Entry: 93 (bpm)
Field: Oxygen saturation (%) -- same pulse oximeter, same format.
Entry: 95 (%)
